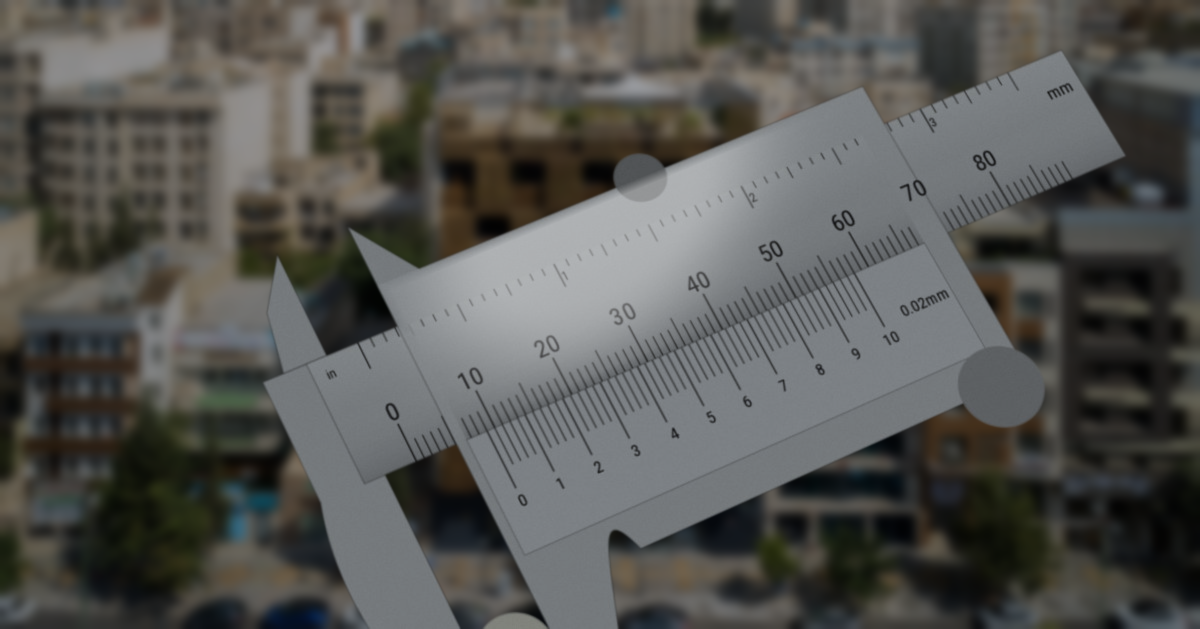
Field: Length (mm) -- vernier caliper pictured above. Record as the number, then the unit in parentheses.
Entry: 9.0 (mm)
